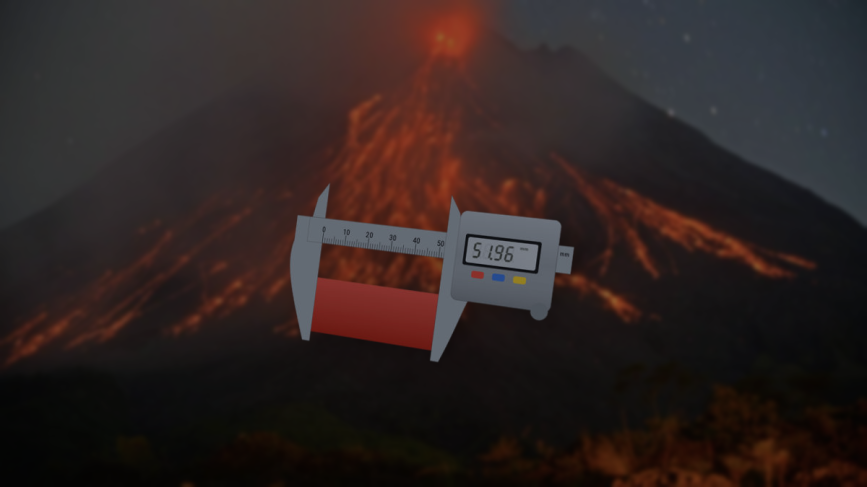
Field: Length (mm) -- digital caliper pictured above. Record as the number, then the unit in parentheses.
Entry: 51.96 (mm)
